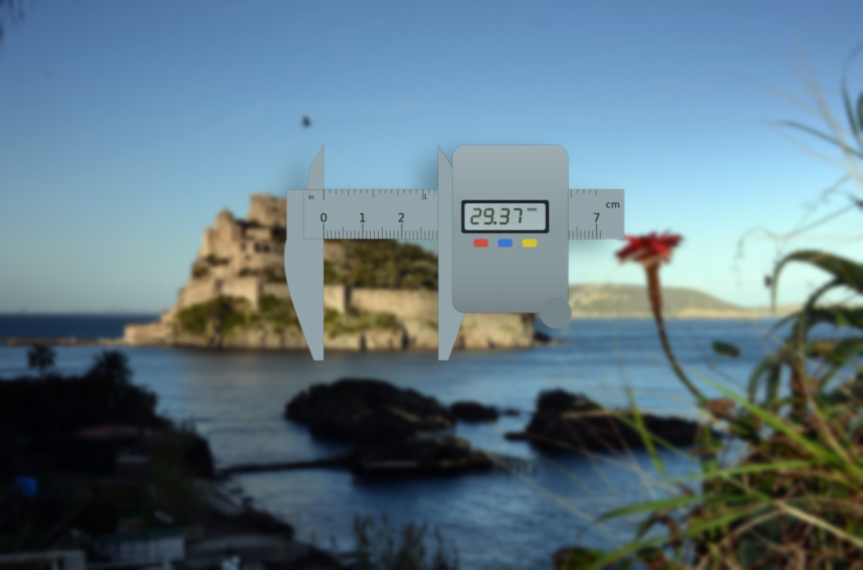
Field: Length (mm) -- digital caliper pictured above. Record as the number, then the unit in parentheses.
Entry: 29.37 (mm)
